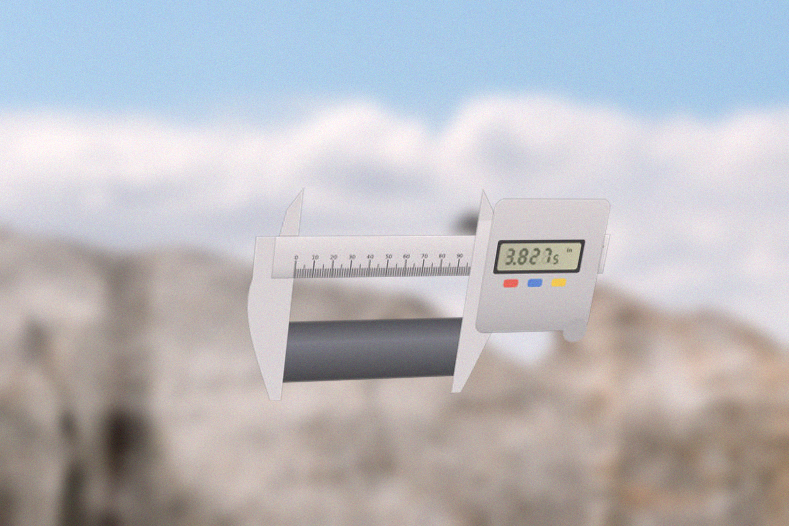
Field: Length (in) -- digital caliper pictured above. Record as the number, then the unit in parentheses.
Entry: 3.8275 (in)
